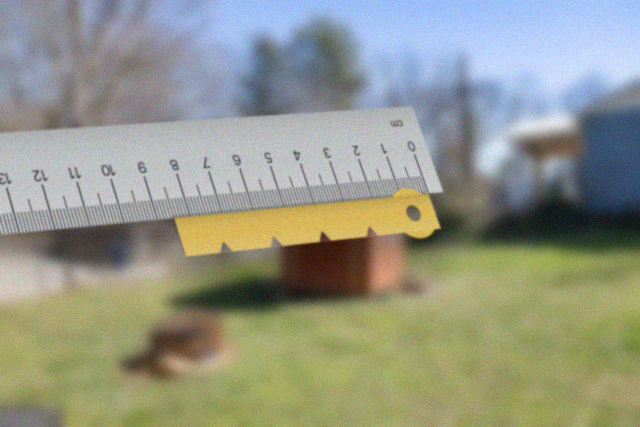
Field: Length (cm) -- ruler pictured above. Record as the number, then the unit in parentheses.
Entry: 8.5 (cm)
